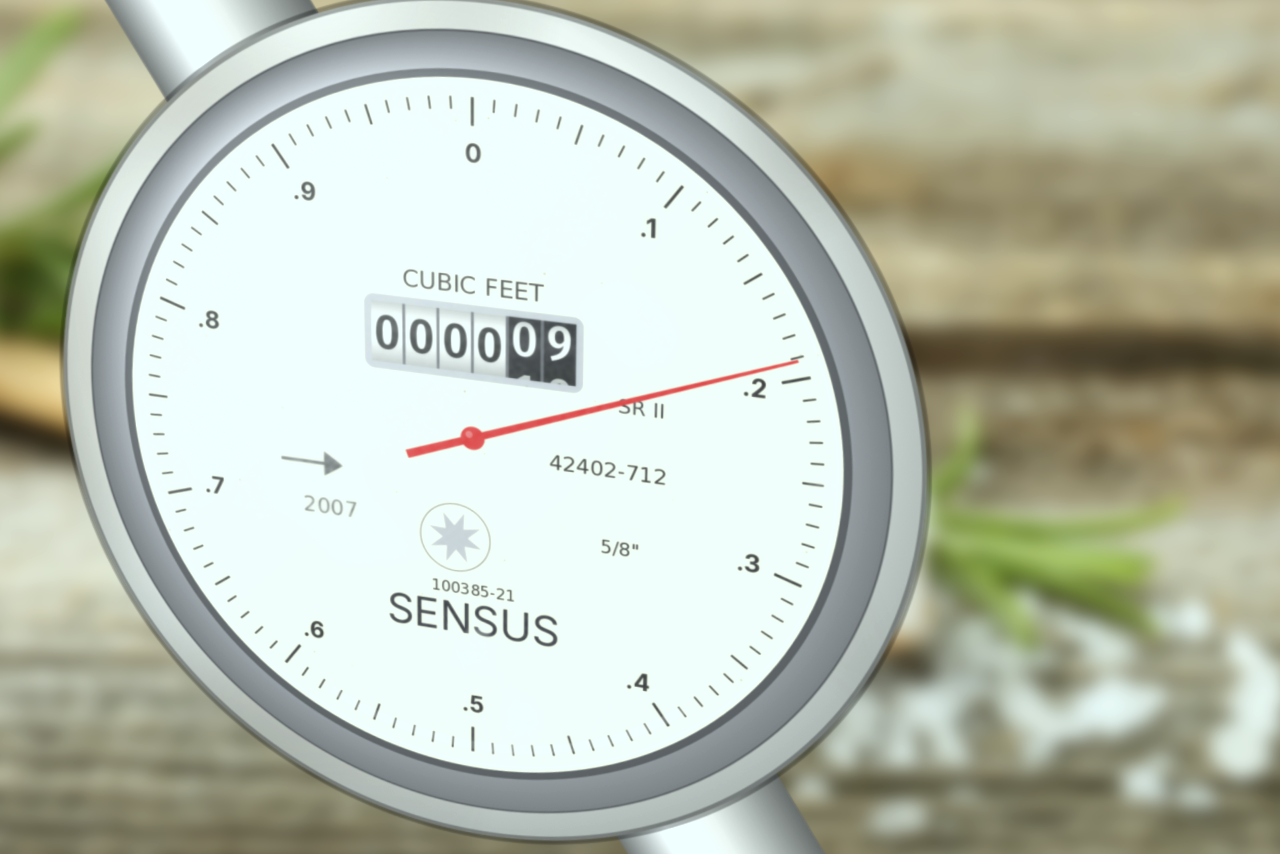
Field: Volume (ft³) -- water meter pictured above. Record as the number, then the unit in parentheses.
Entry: 9.19 (ft³)
